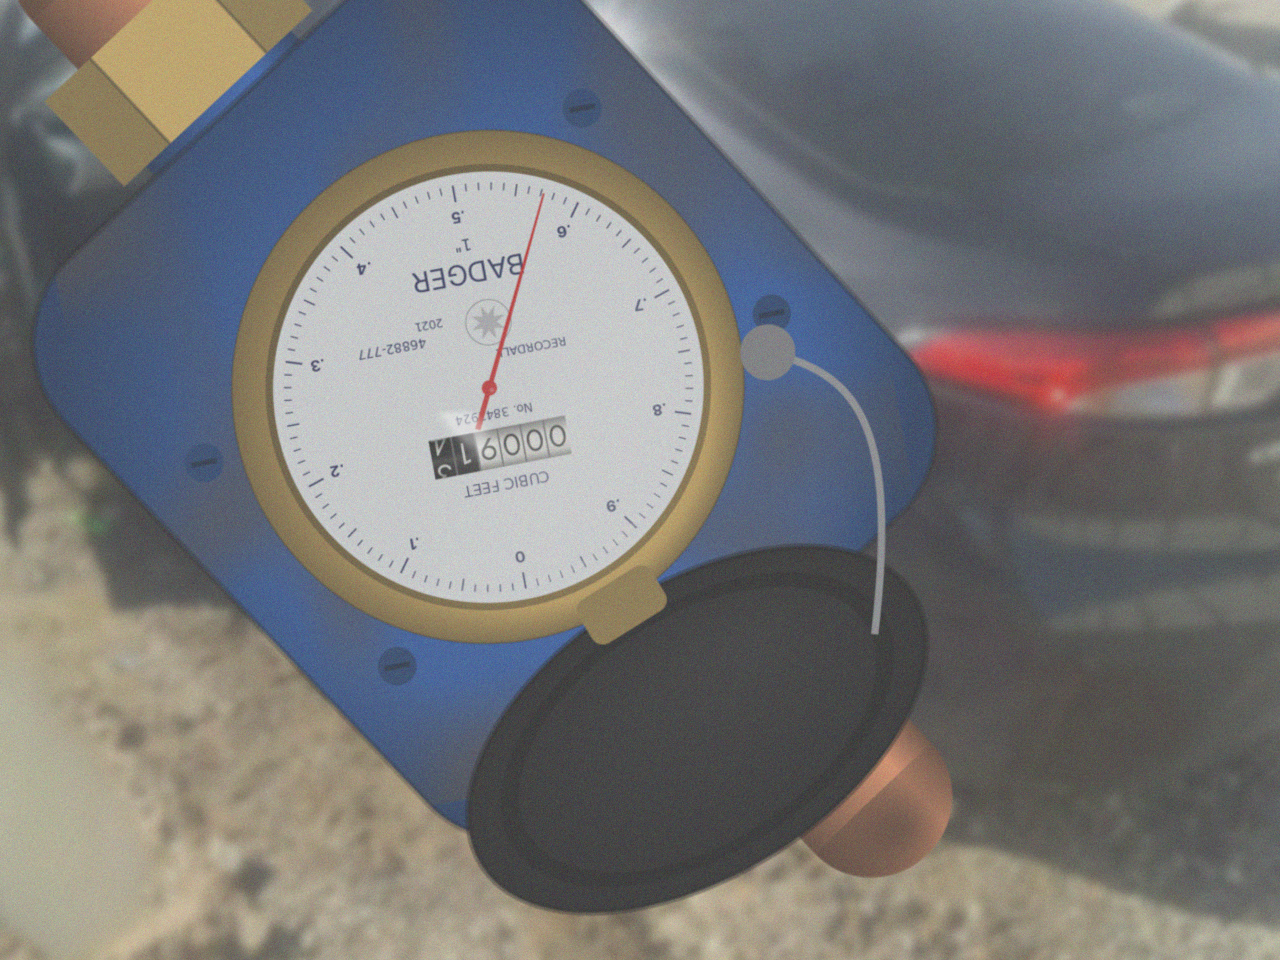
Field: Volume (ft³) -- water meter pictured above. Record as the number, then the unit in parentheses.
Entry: 913.57 (ft³)
